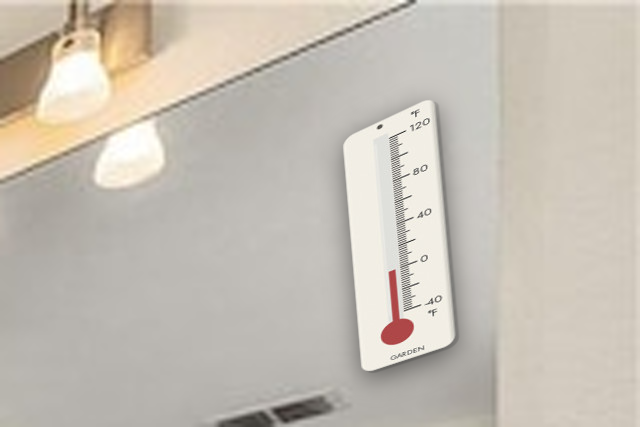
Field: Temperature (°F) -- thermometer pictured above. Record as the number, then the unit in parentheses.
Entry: 0 (°F)
